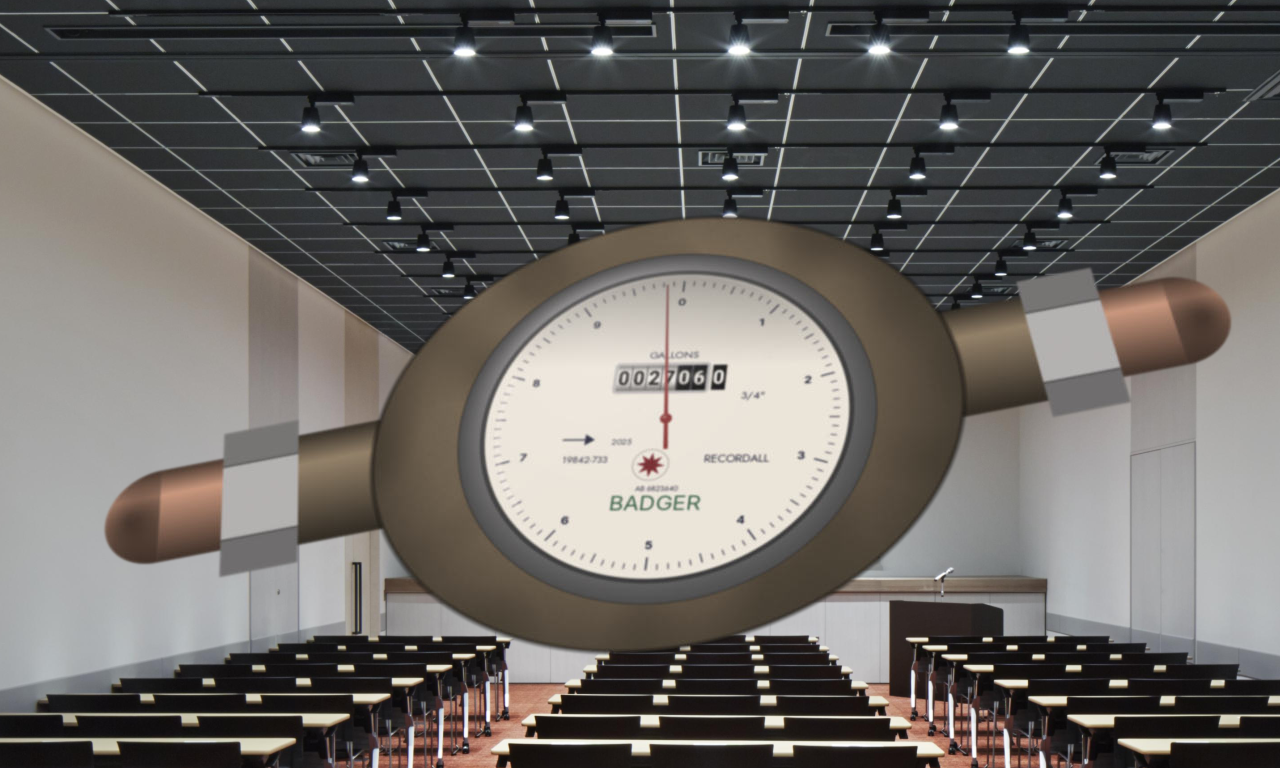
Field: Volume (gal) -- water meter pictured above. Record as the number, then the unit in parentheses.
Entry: 27059.8 (gal)
